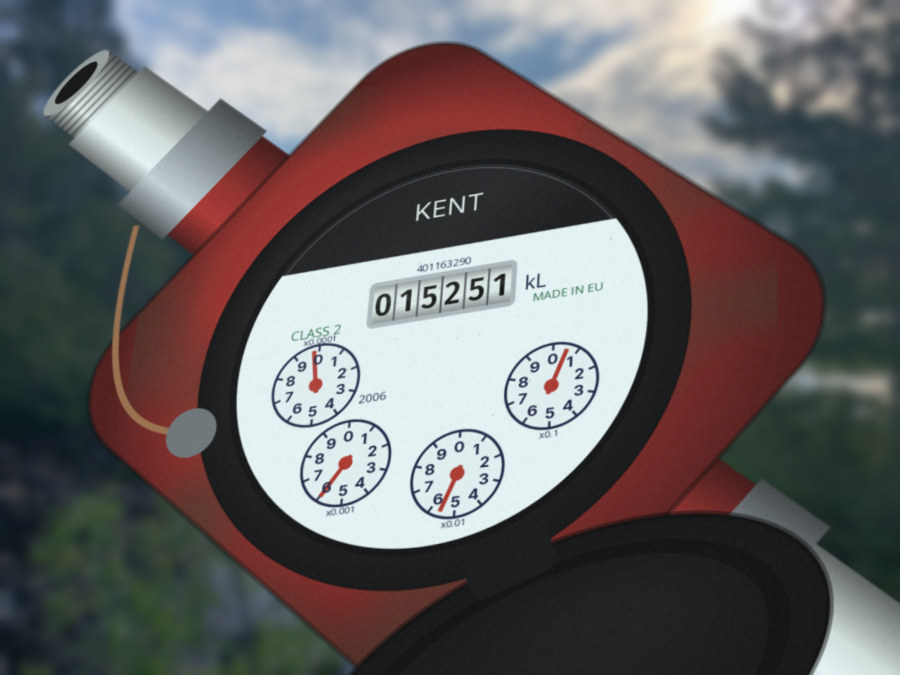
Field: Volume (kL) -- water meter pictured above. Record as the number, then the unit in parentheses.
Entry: 15251.0559 (kL)
